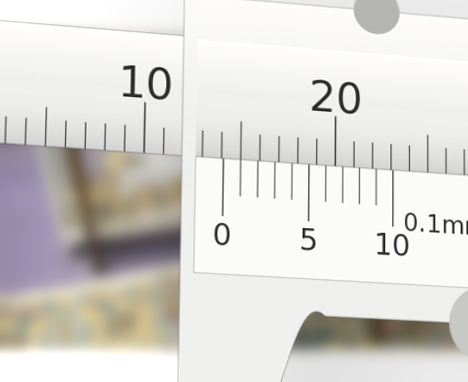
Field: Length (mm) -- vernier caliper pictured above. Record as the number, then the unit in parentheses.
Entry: 14.1 (mm)
